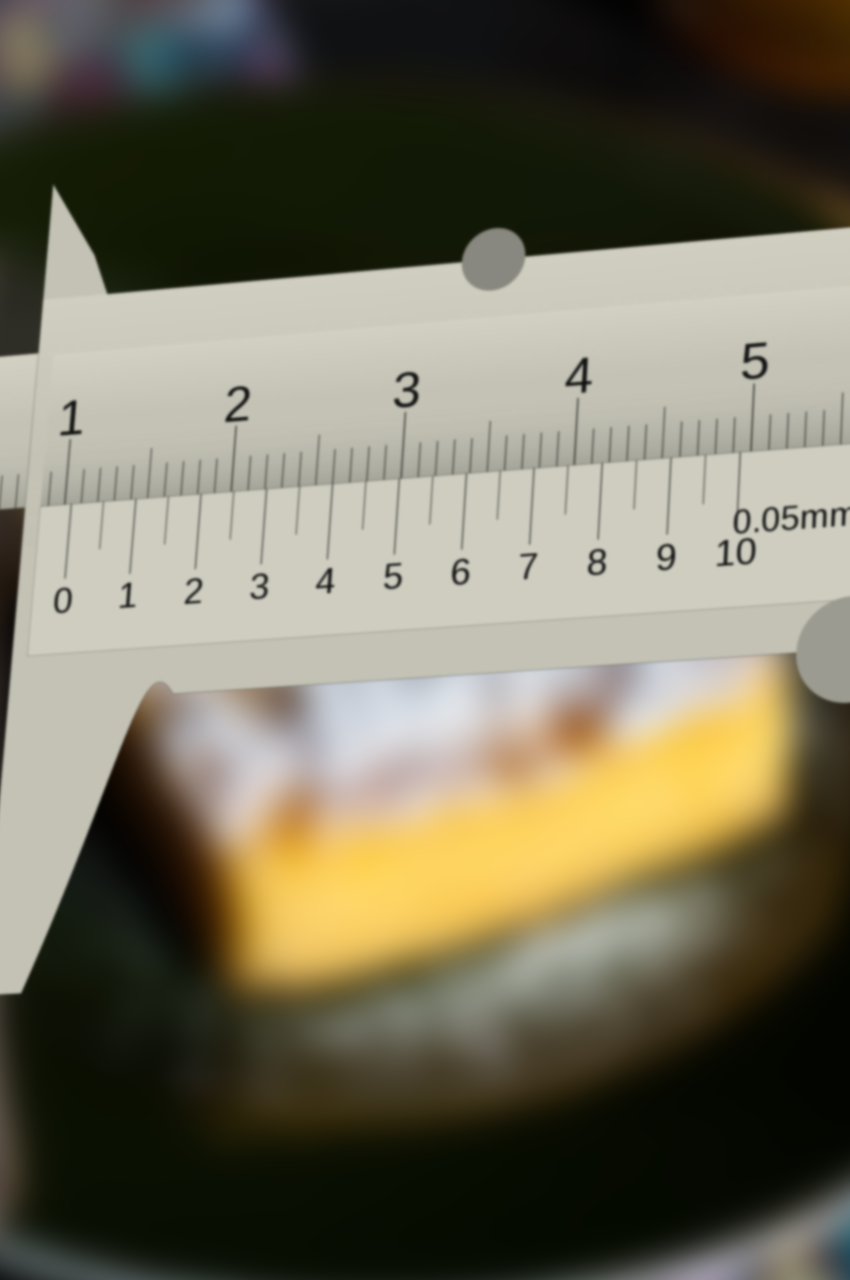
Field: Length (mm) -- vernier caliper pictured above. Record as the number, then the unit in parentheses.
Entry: 10.4 (mm)
